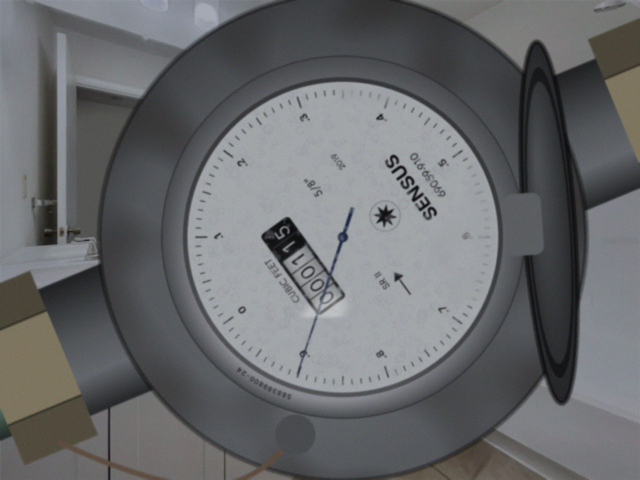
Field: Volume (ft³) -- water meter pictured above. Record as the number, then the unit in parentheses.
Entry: 114.90 (ft³)
